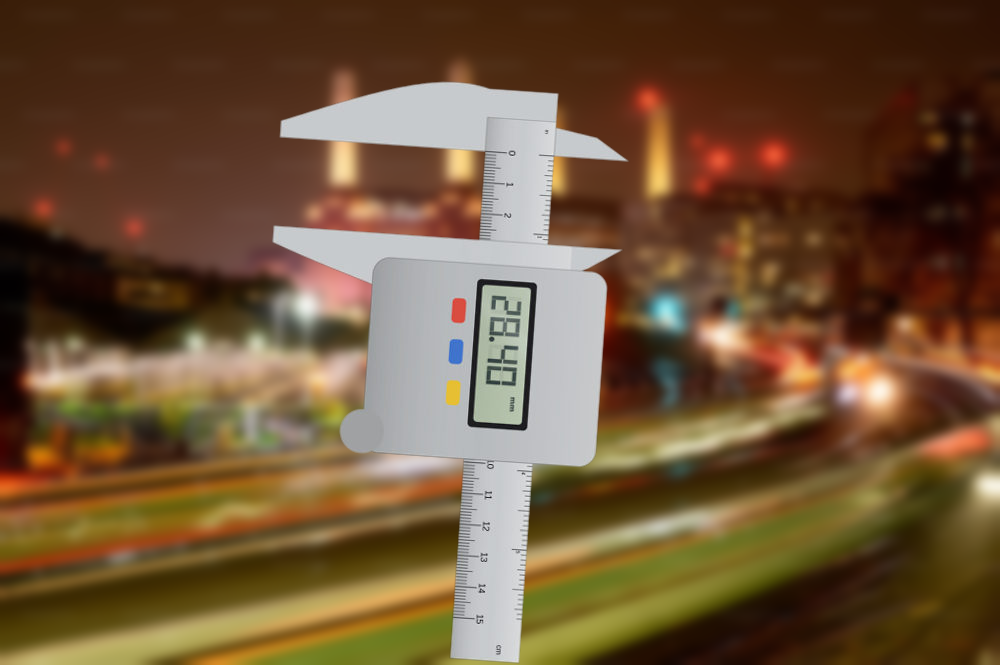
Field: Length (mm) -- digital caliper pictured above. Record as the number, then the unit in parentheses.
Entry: 28.40 (mm)
